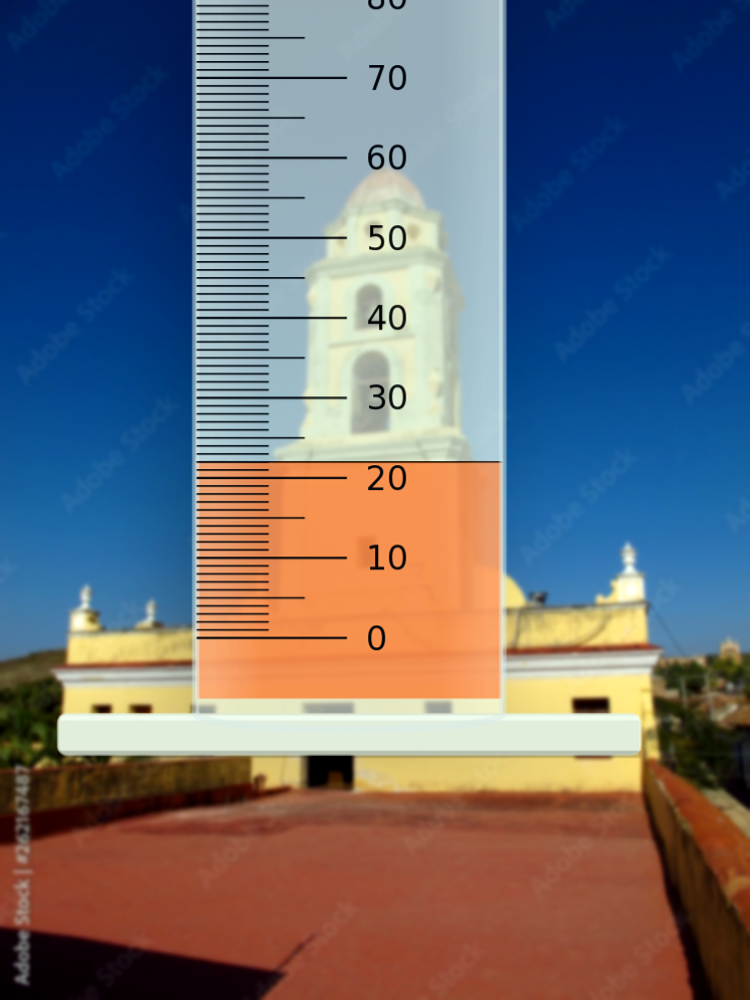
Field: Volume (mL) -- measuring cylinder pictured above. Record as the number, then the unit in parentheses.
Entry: 22 (mL)
